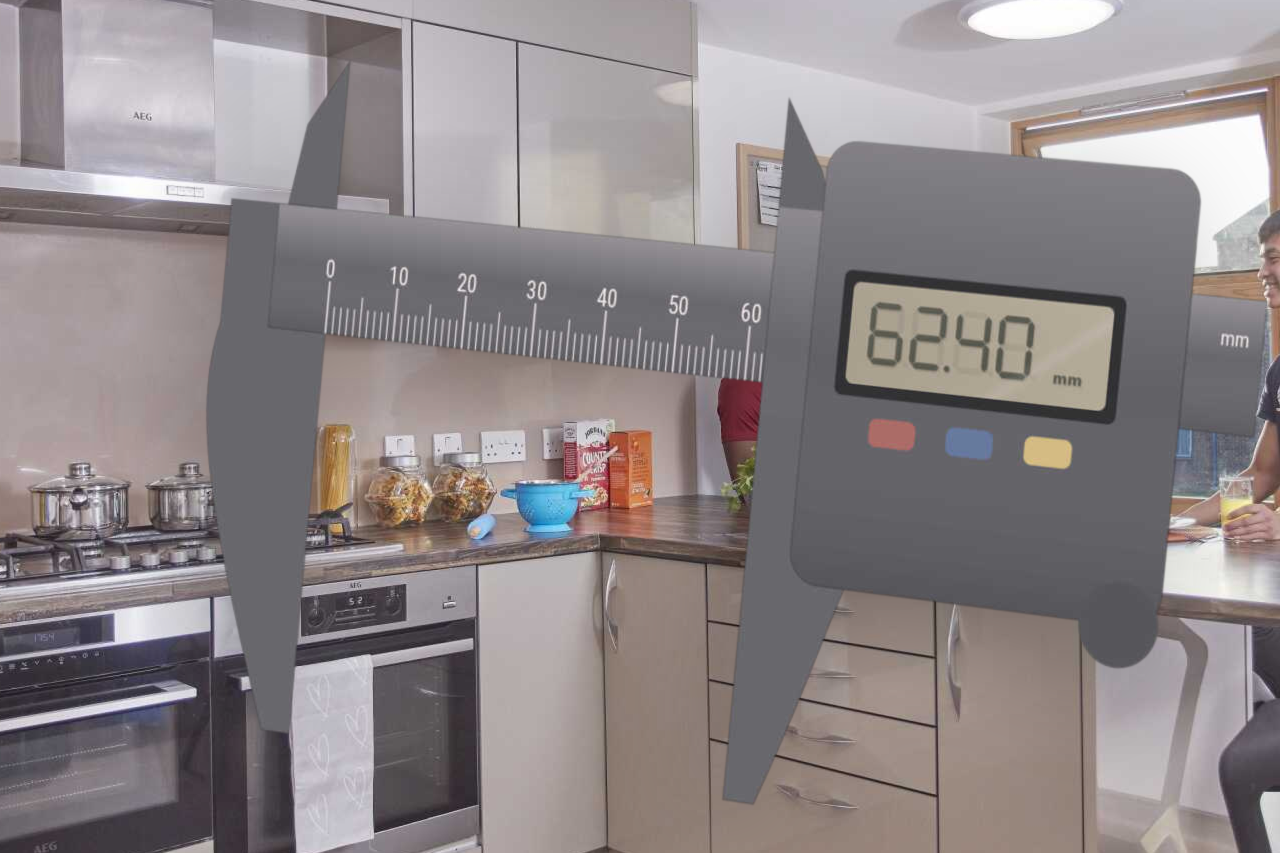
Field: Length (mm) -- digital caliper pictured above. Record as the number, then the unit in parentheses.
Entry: 62.40 (mm)
